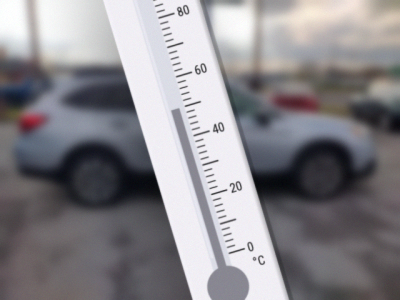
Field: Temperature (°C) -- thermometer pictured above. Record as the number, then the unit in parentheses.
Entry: 50 (°C)
